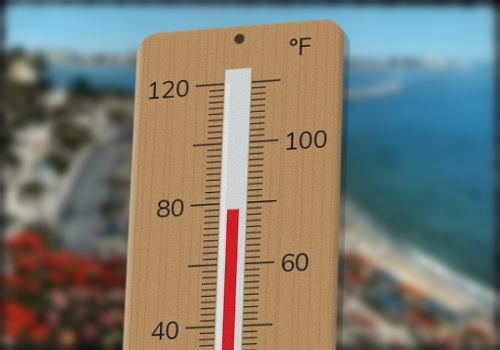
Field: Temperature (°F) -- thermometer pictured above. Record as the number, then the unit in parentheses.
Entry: 78 (°F)
